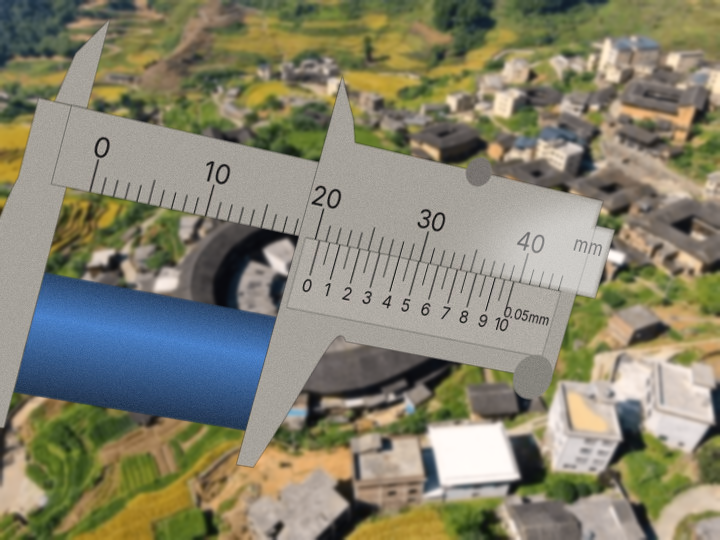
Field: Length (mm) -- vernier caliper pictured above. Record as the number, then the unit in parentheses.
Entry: 20.4 (mm)
